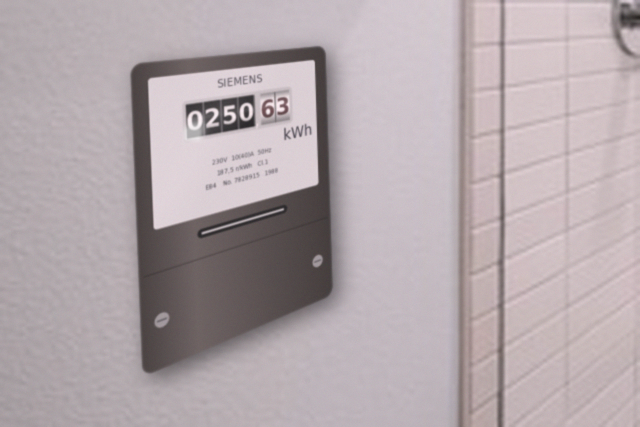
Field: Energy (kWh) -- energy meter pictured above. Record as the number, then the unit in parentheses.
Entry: 250.63 (kWh)
